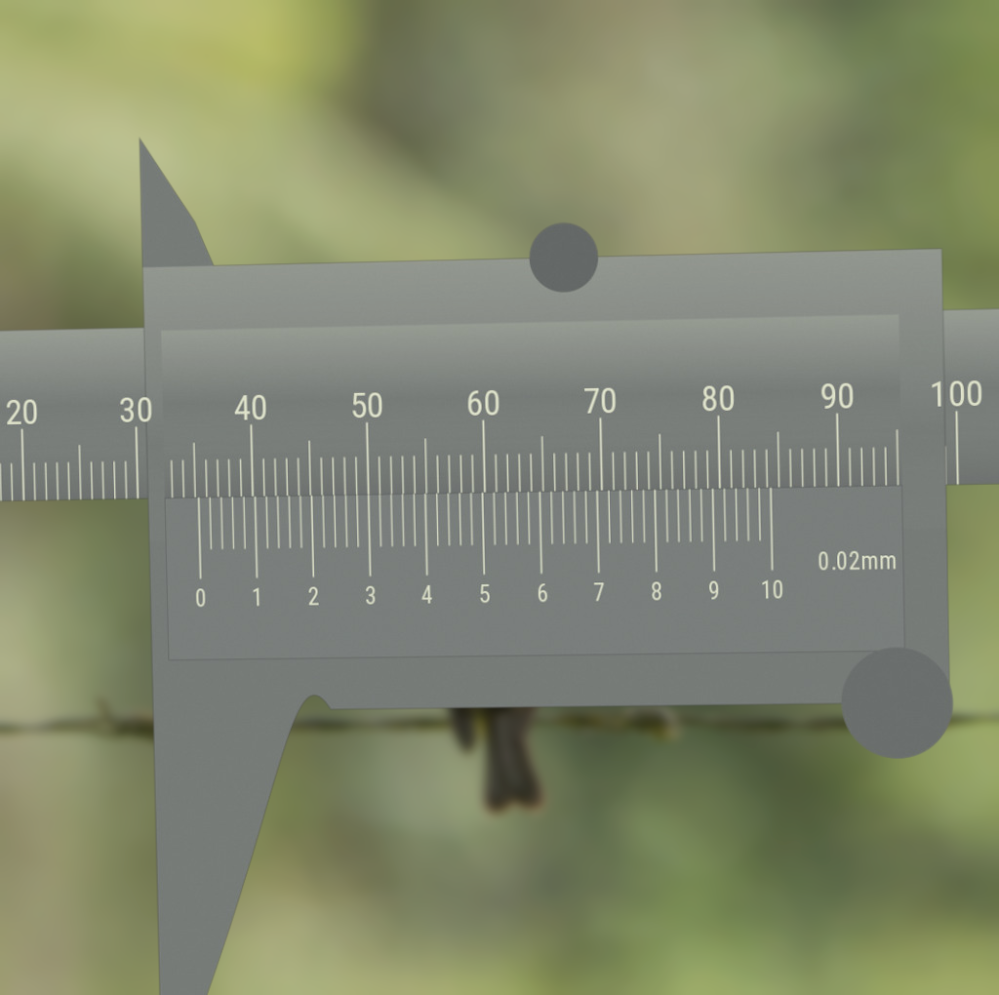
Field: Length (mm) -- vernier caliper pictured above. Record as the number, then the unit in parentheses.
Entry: 35.3 (mm)
